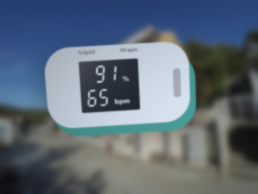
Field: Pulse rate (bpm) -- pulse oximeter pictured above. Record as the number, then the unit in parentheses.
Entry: 65 (bpm)
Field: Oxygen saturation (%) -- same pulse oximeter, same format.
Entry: 91 (%)
